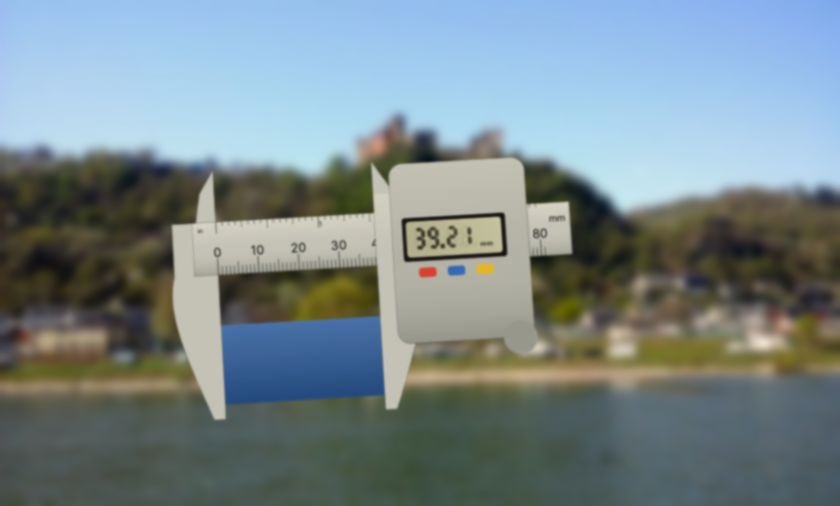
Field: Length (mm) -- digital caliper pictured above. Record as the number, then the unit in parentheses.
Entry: 39.21 (mm)
